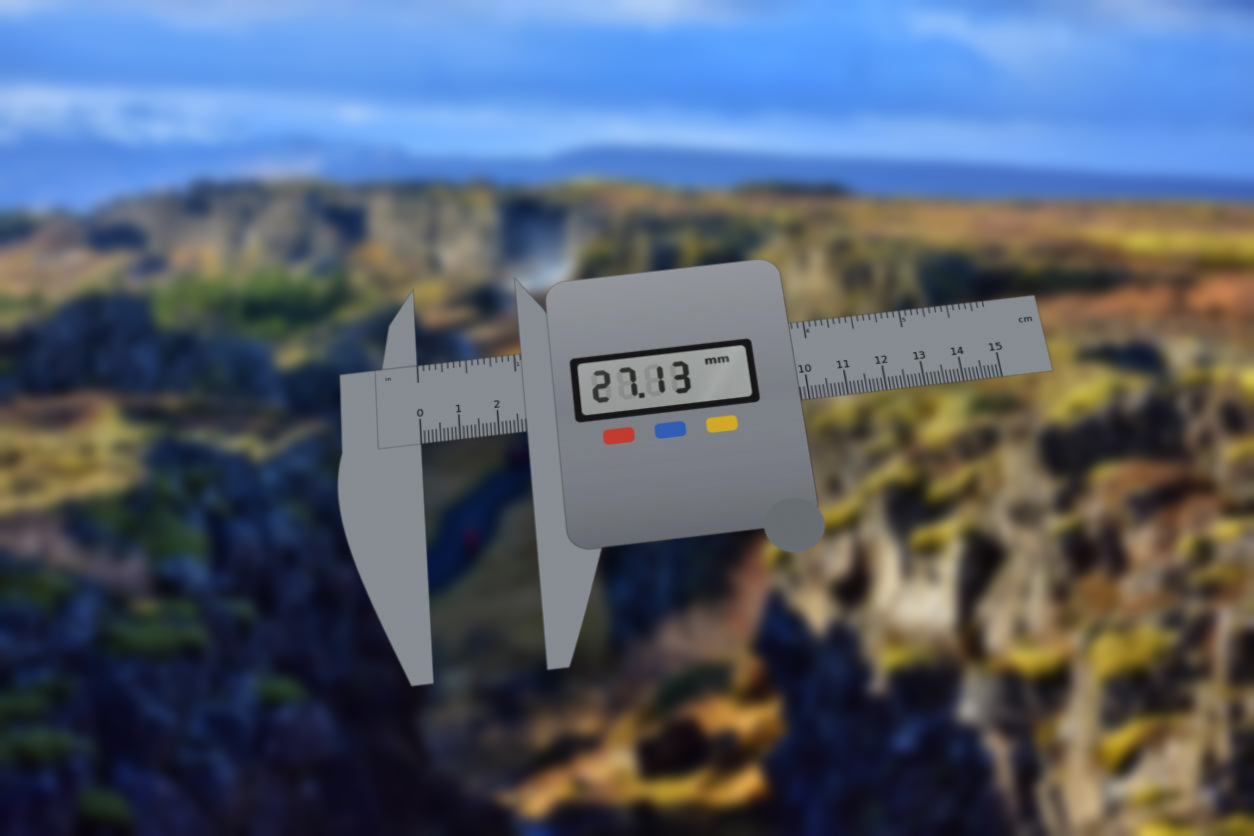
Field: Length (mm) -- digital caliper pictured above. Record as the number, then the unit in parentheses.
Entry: 27.13 (mm)
